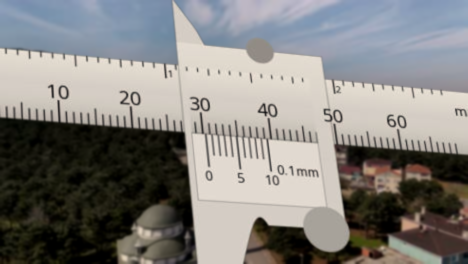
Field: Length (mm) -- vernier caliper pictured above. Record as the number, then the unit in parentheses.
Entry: 30.4 (mm)
